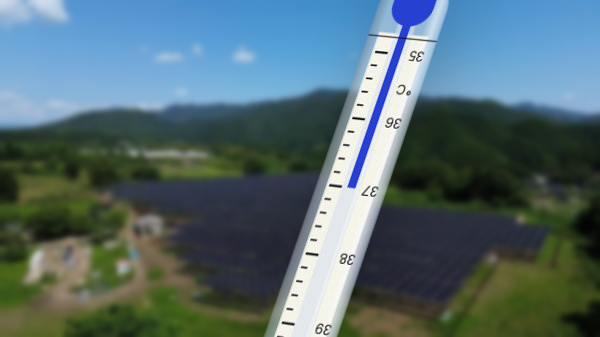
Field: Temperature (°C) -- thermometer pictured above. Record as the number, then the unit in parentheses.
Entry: 37 (°C)
